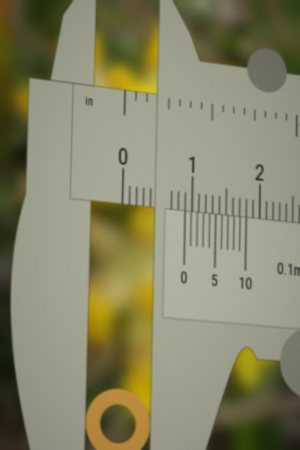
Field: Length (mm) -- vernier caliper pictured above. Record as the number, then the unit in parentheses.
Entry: 9.0 (mm)
